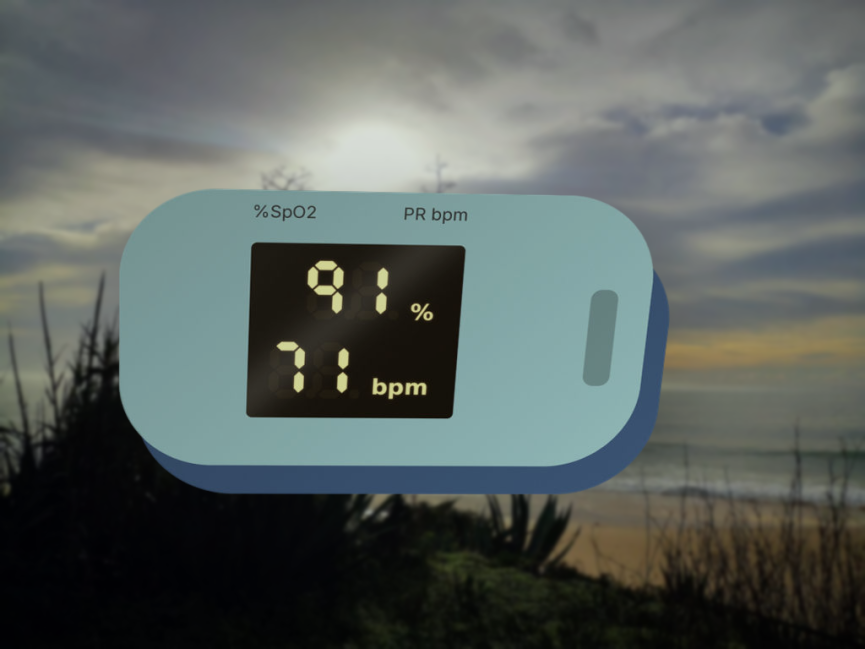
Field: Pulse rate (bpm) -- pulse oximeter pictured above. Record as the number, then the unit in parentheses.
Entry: 71 (bpm)
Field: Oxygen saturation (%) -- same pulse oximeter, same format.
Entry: 91 (%)
